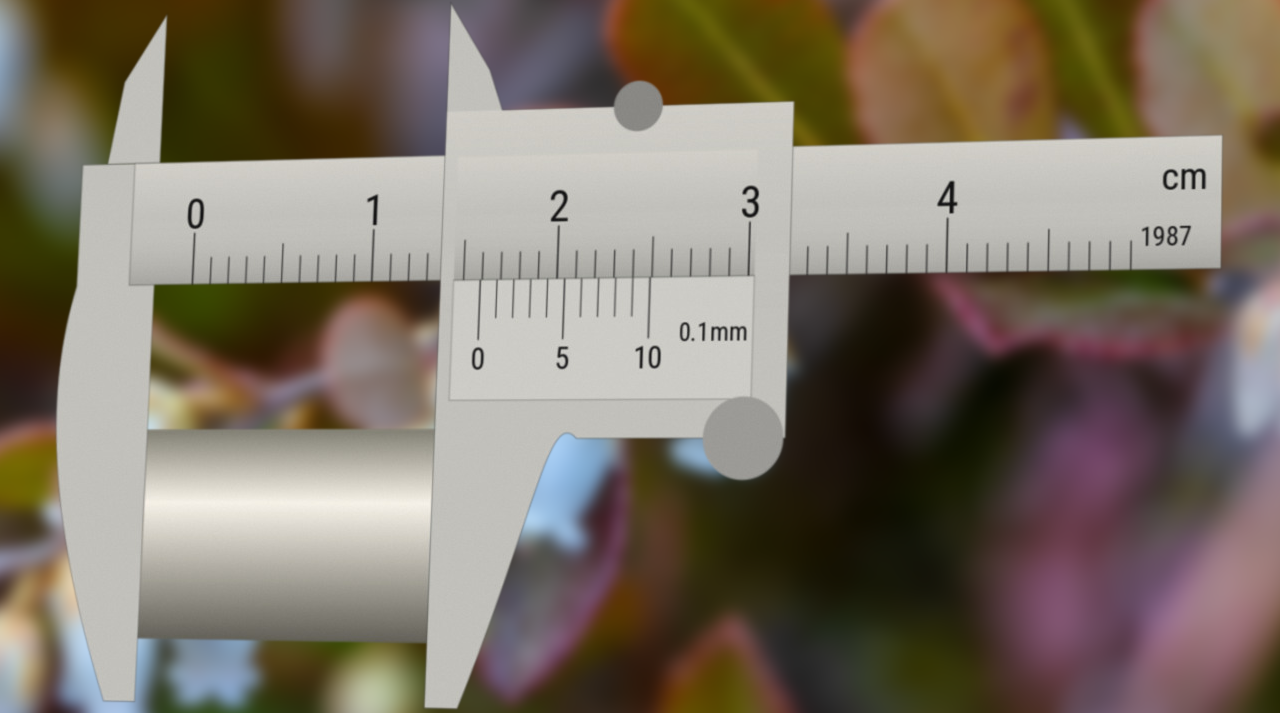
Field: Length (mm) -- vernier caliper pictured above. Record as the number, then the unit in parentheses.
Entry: 15.9 (mm)
